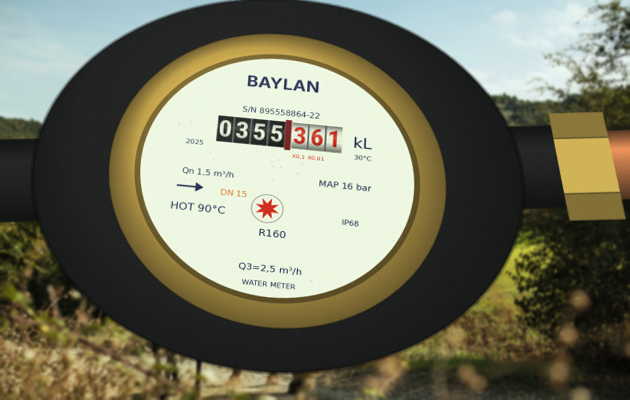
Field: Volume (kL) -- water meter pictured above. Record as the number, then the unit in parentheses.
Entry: 355.361 (kL)
